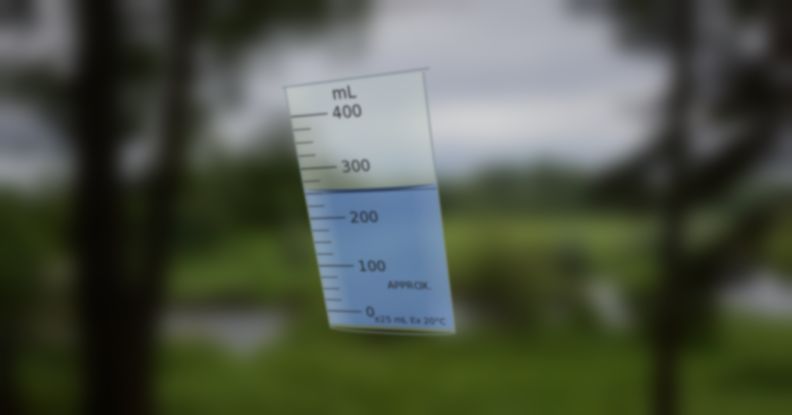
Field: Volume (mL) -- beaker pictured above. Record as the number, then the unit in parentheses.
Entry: 250 (mL)
